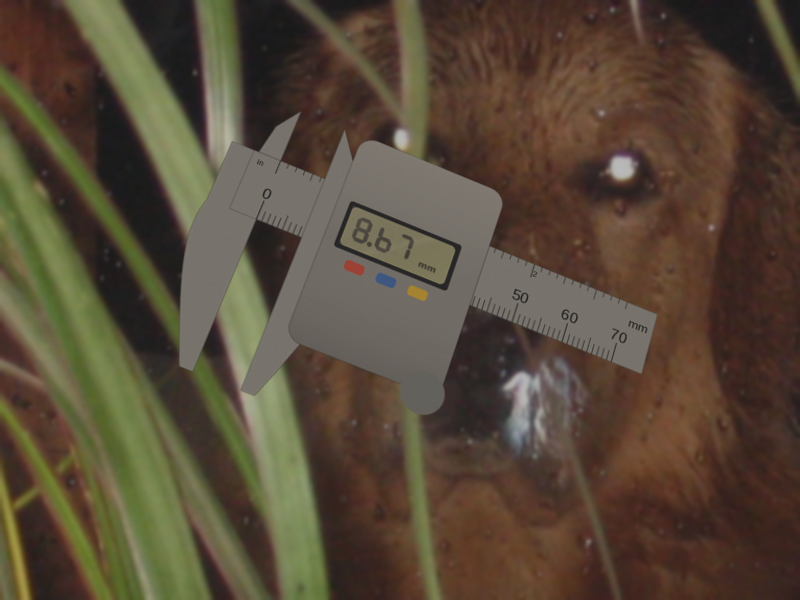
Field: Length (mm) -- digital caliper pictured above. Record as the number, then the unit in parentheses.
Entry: 8.67 (mm)
